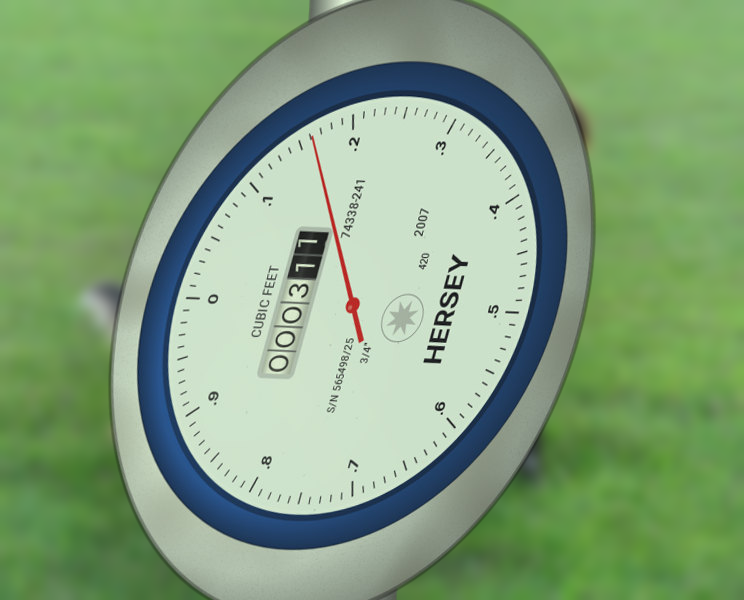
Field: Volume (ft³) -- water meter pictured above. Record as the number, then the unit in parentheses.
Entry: 311.16 (ft³)
